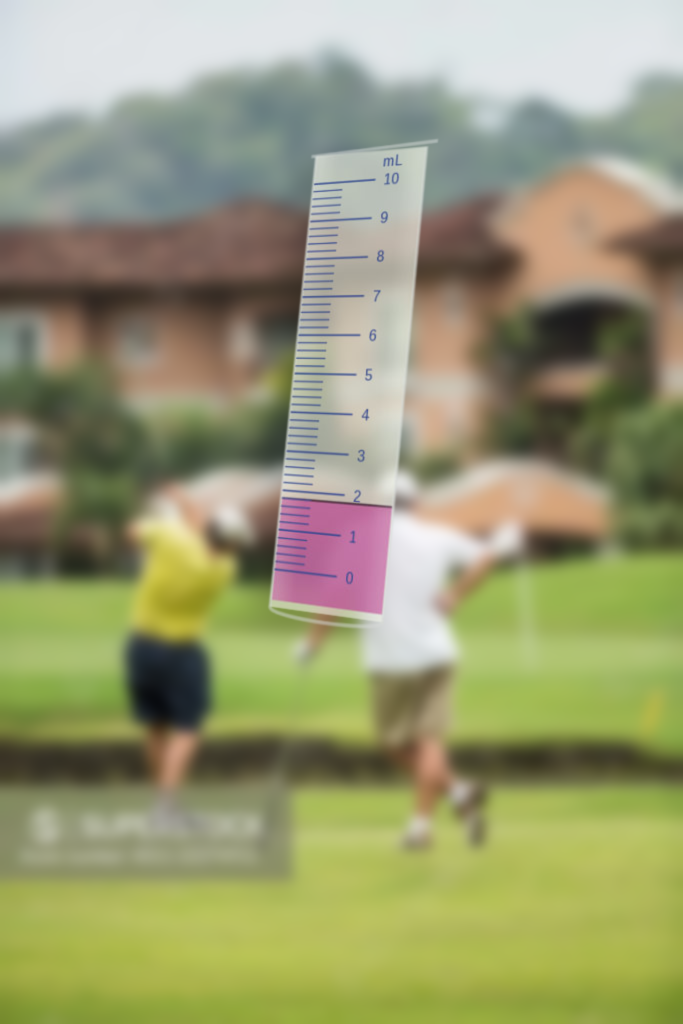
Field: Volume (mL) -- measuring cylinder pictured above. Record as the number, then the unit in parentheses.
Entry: 1.8 (mL)
